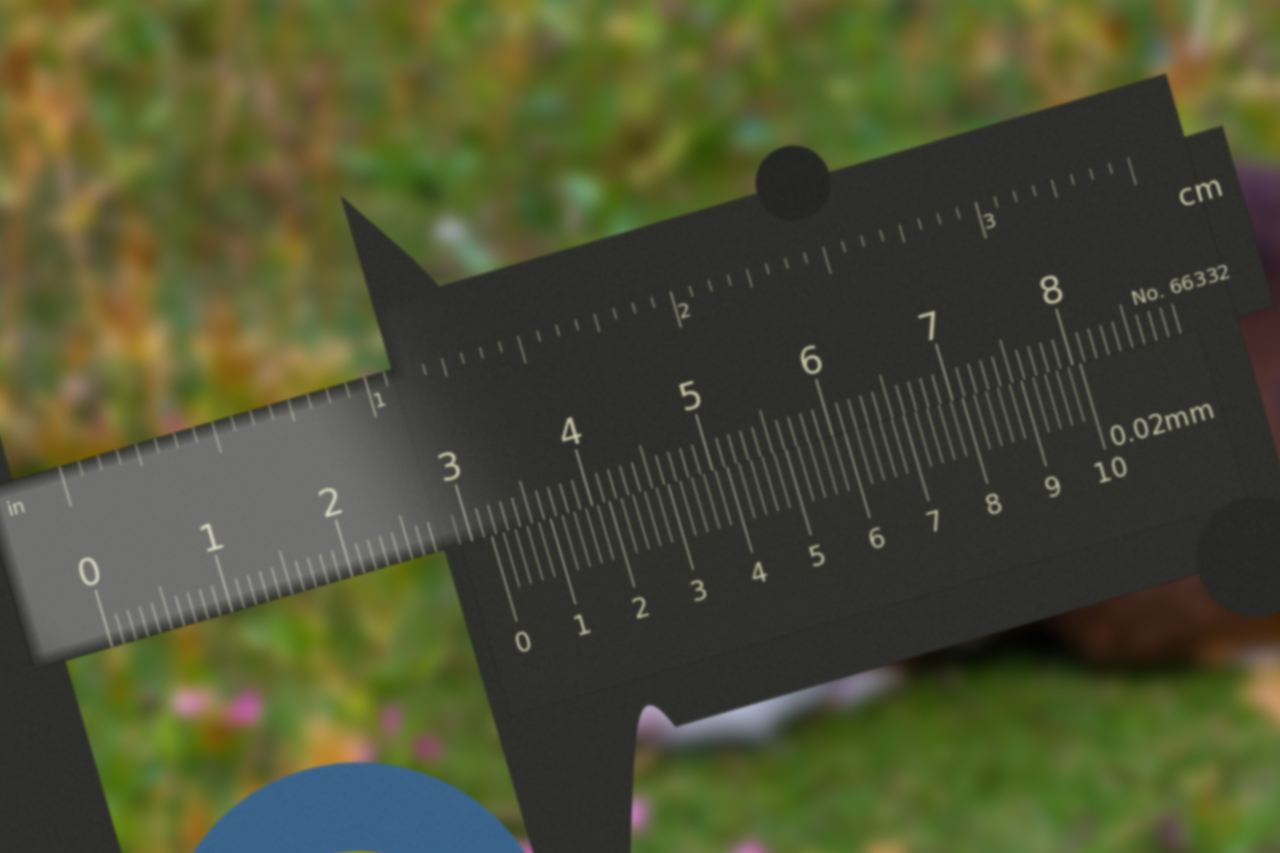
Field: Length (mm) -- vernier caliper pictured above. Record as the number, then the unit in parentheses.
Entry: 31.6 (mm)
